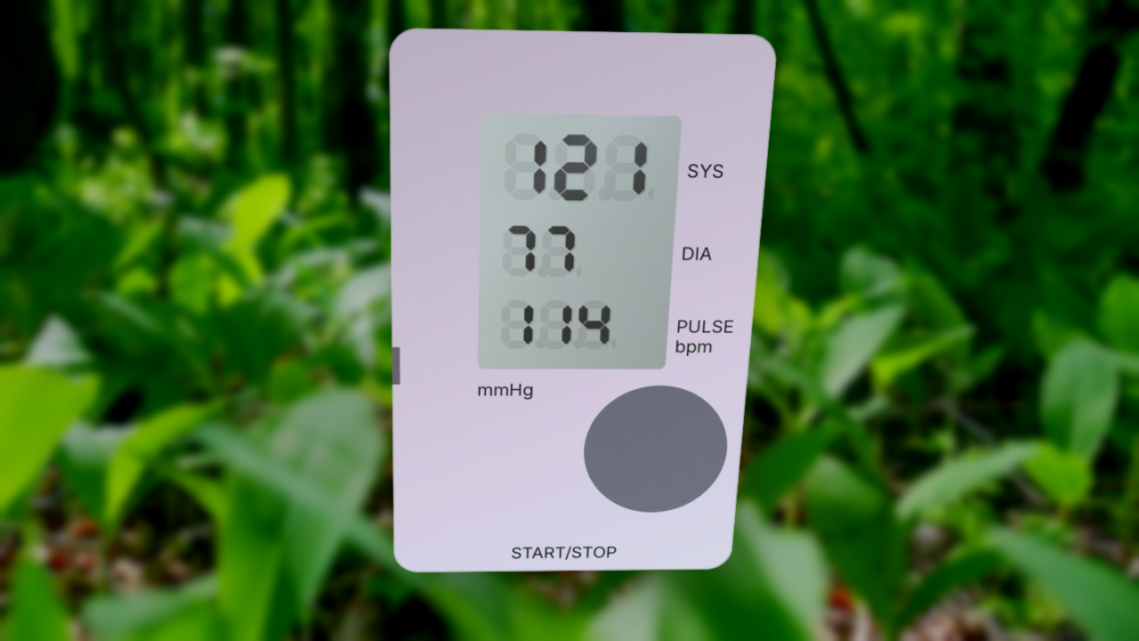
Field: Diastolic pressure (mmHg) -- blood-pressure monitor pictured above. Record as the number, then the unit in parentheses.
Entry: 77 (mmHg)
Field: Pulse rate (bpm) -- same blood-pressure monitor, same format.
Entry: 114 (bpm)
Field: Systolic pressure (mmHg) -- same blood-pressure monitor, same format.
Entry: 121 (mmHg)
